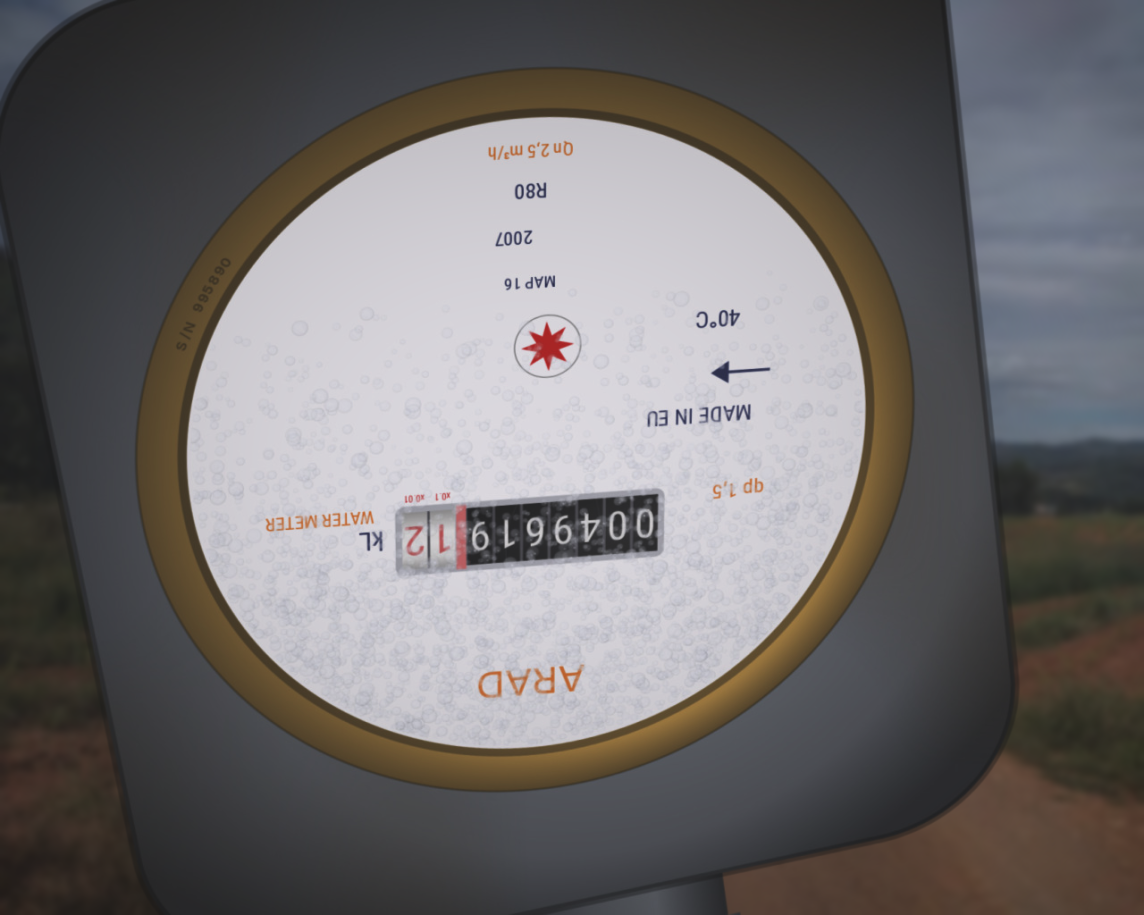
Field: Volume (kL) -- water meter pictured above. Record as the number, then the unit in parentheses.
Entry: 49619.12 (kL)
